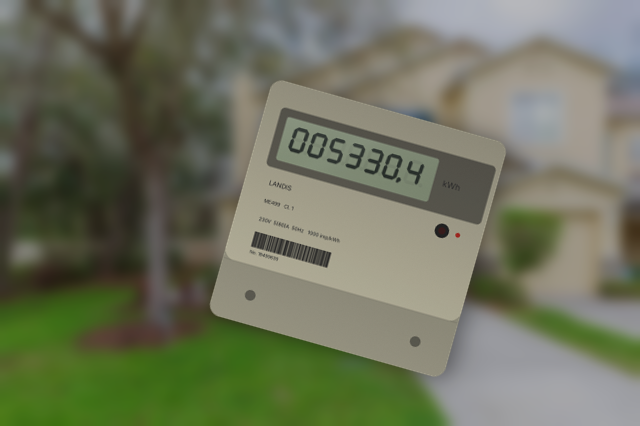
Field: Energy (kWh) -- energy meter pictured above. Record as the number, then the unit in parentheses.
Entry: 5330.4 (kWh)
